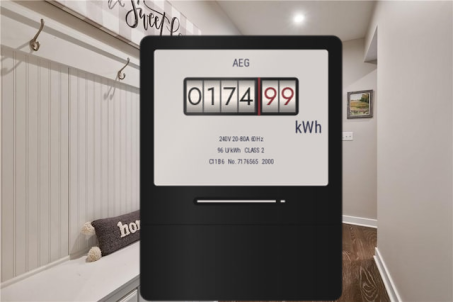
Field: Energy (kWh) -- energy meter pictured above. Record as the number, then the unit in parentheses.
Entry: 174.99 (kWh)
